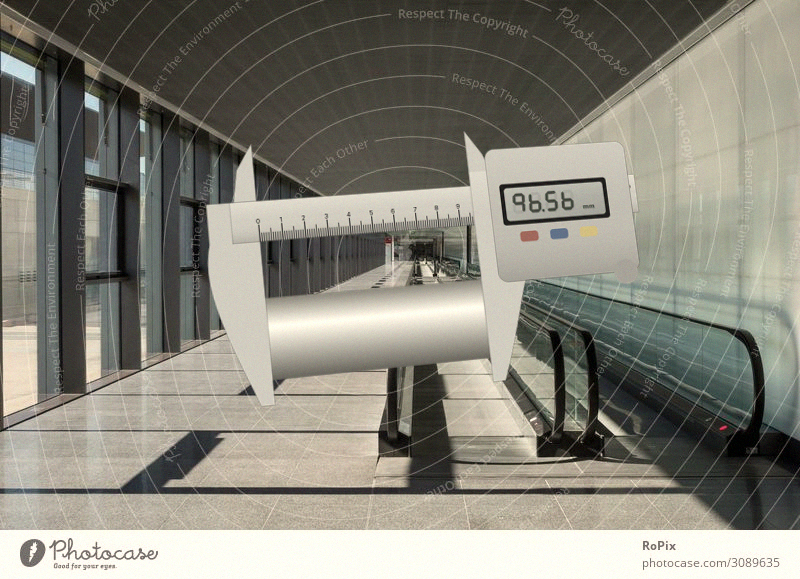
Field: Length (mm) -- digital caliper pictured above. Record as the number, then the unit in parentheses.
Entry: 96.56 (mm)
